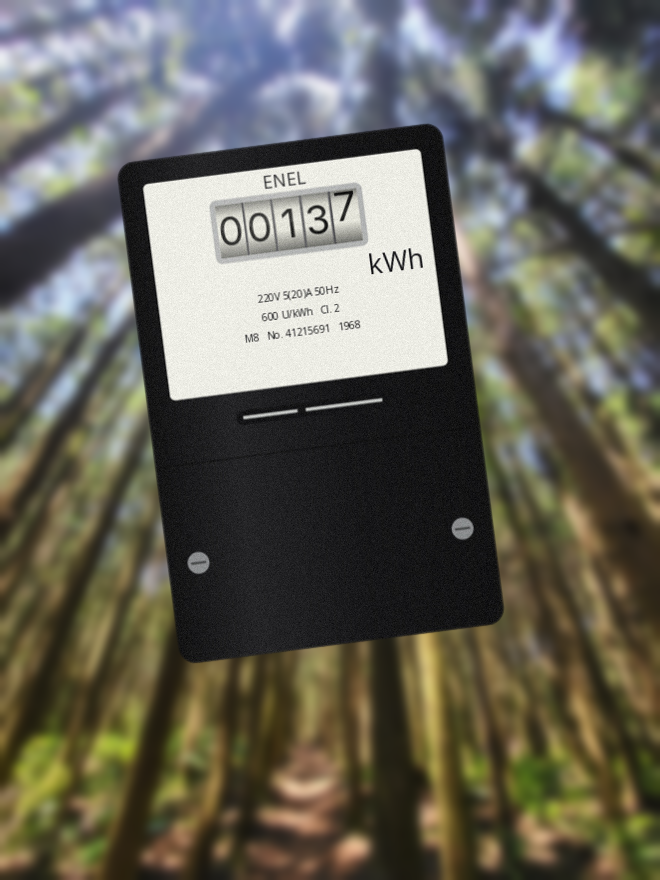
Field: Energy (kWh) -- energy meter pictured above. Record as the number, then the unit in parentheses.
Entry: 137 (kWh)
